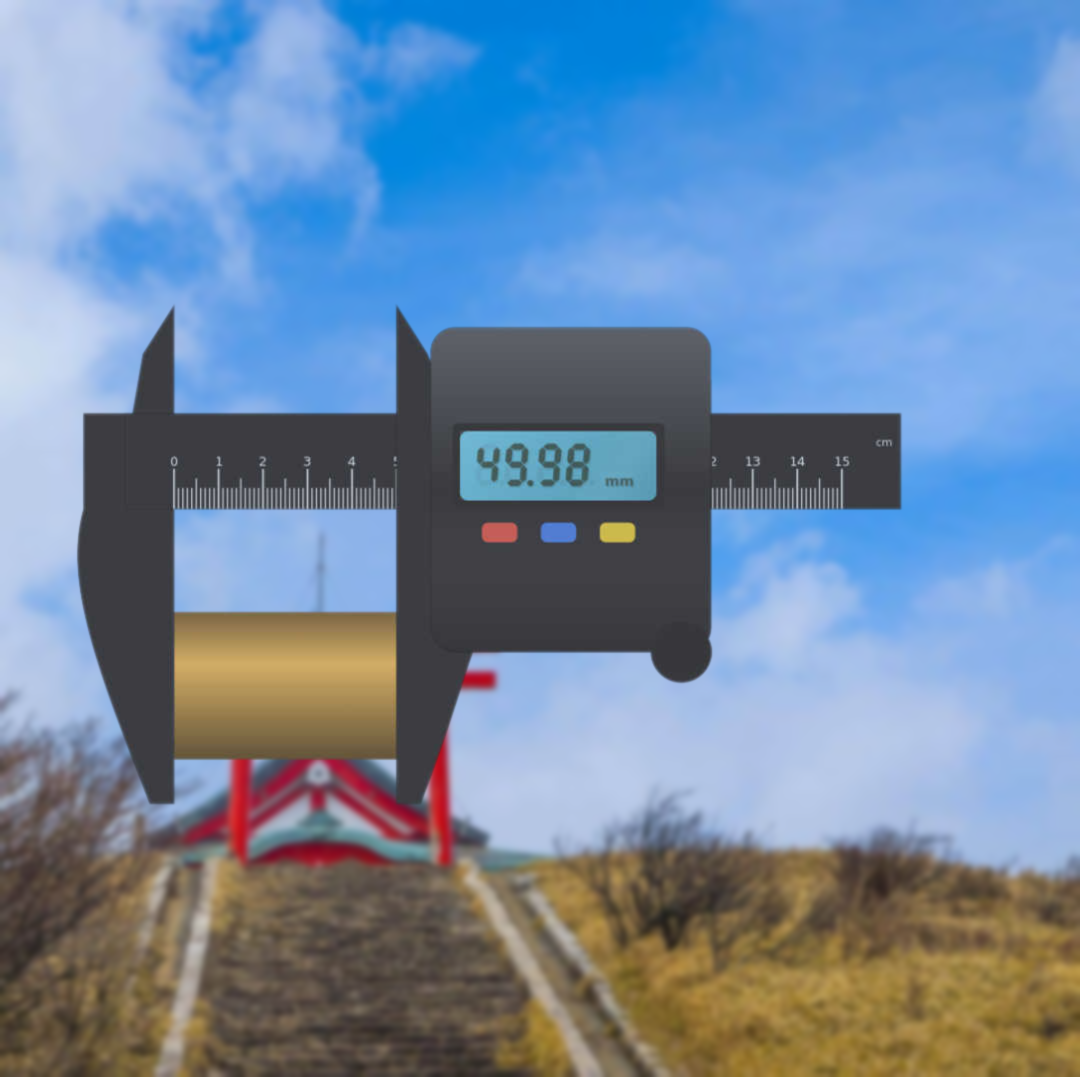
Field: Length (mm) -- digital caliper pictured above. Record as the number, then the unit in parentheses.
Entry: 49.98 (mm)
